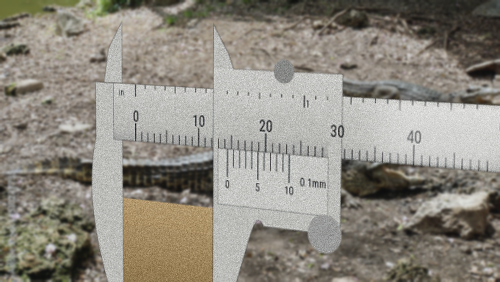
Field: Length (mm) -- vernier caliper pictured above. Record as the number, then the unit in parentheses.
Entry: 14.4 (mm)
